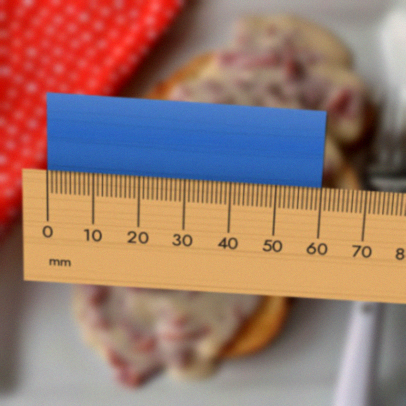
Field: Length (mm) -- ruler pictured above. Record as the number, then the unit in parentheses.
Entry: 60 (mm)
